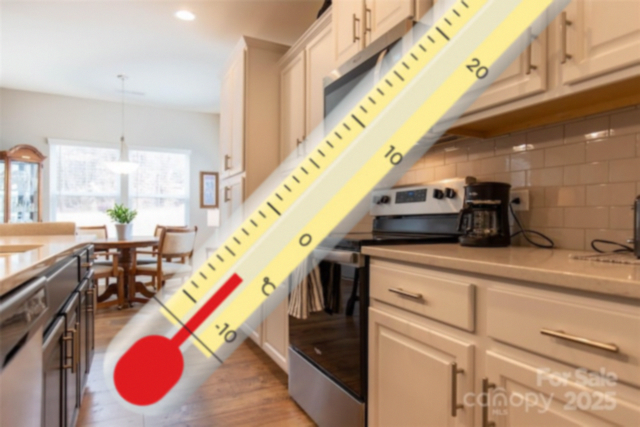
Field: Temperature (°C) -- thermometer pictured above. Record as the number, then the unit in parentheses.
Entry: -6 (°C)
